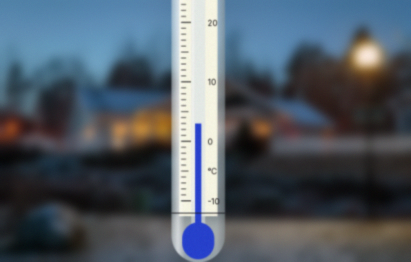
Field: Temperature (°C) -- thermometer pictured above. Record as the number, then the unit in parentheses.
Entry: 3 (°C)
